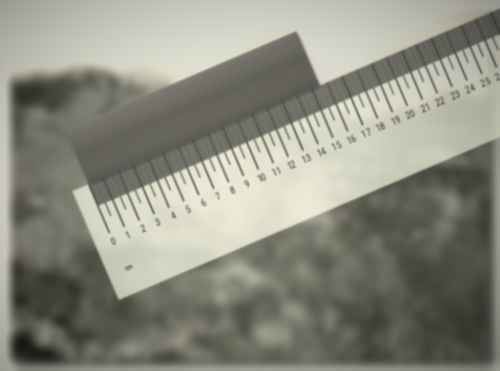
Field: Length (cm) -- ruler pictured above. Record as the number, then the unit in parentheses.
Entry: 15.5 (cm)
